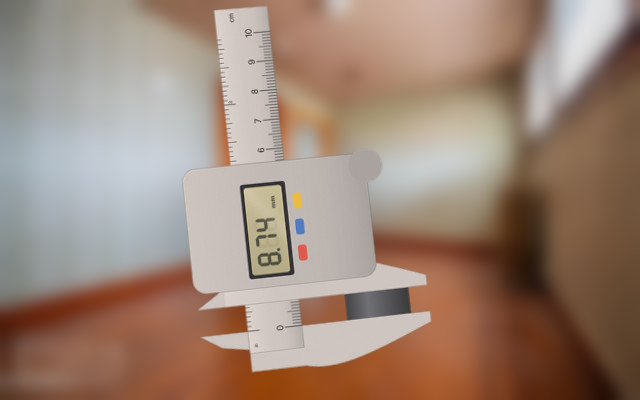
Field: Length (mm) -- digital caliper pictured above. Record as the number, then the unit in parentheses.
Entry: 8.74 (mm)
